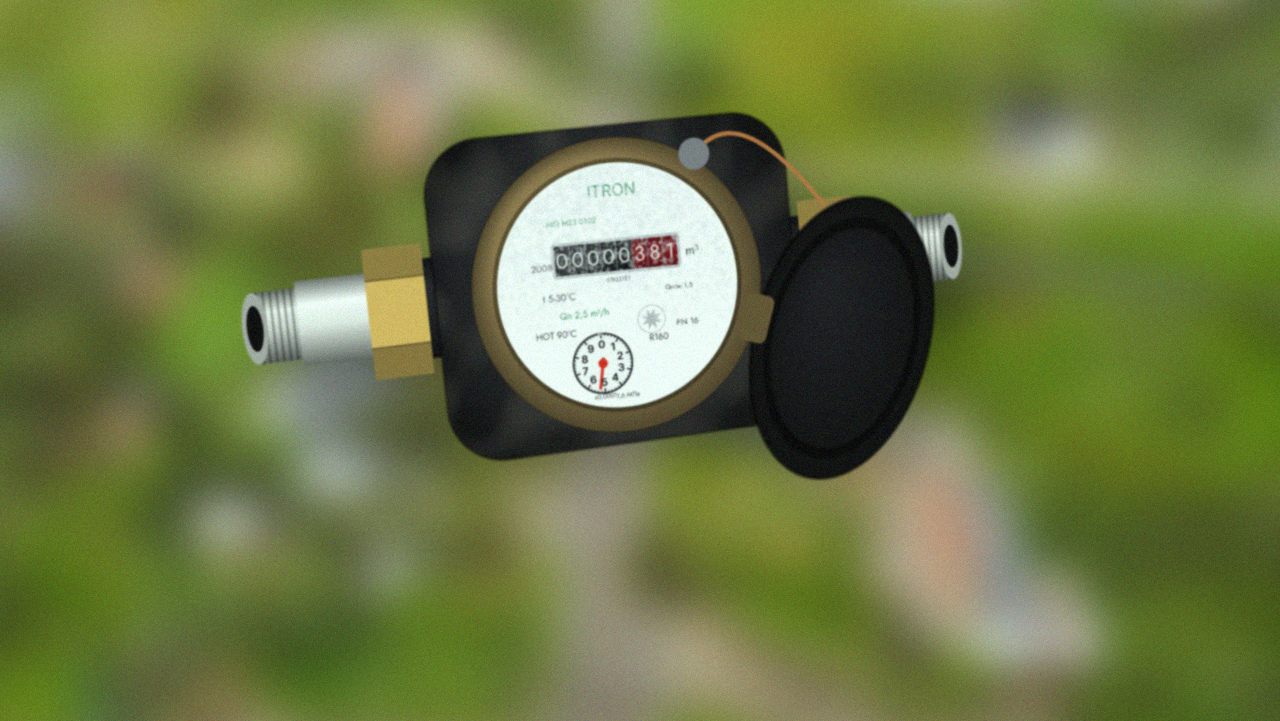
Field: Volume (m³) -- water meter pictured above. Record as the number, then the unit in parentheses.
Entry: 0.3815 (m³)
